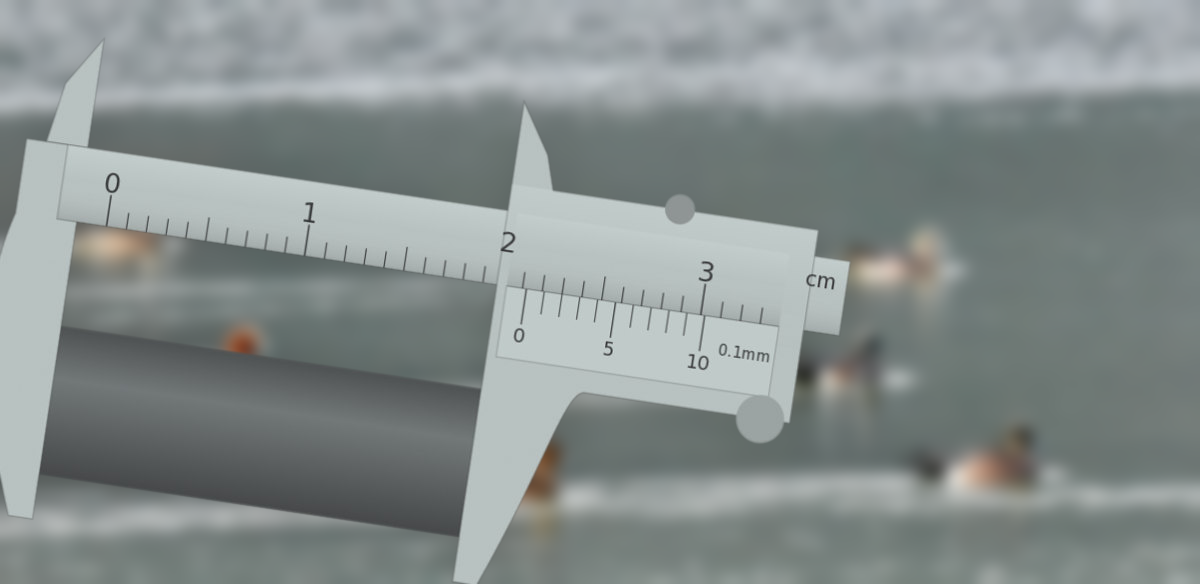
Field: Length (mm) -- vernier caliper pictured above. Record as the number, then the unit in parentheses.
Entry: 21.2 (mm)
